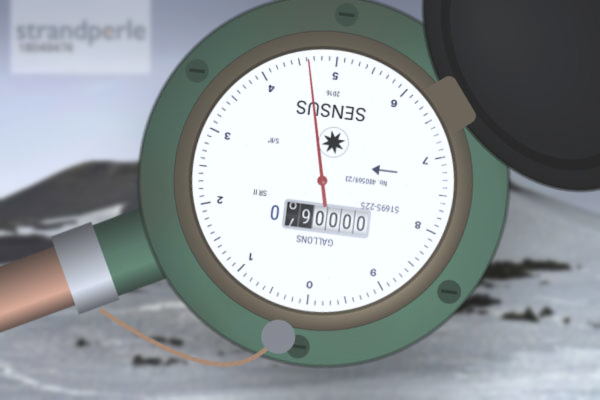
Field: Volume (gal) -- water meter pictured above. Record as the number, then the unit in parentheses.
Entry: 674.6 (gal)
